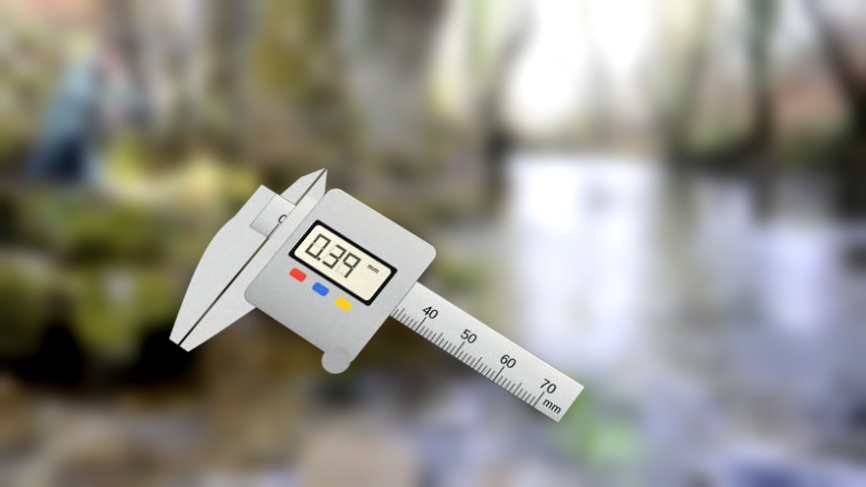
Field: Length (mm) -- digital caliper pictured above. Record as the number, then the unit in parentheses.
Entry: 0.39 (mm)
